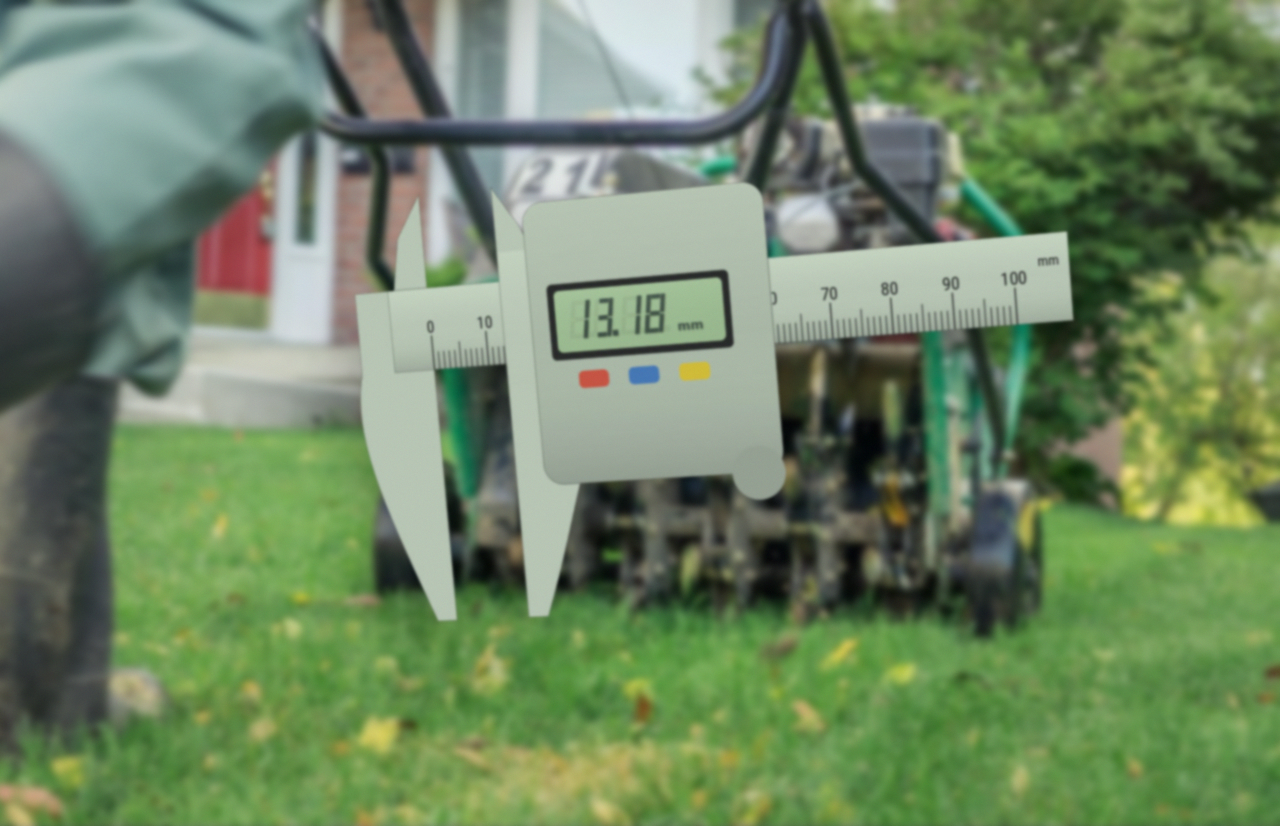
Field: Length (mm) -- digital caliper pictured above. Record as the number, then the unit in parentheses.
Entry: 13.18 (mm)
